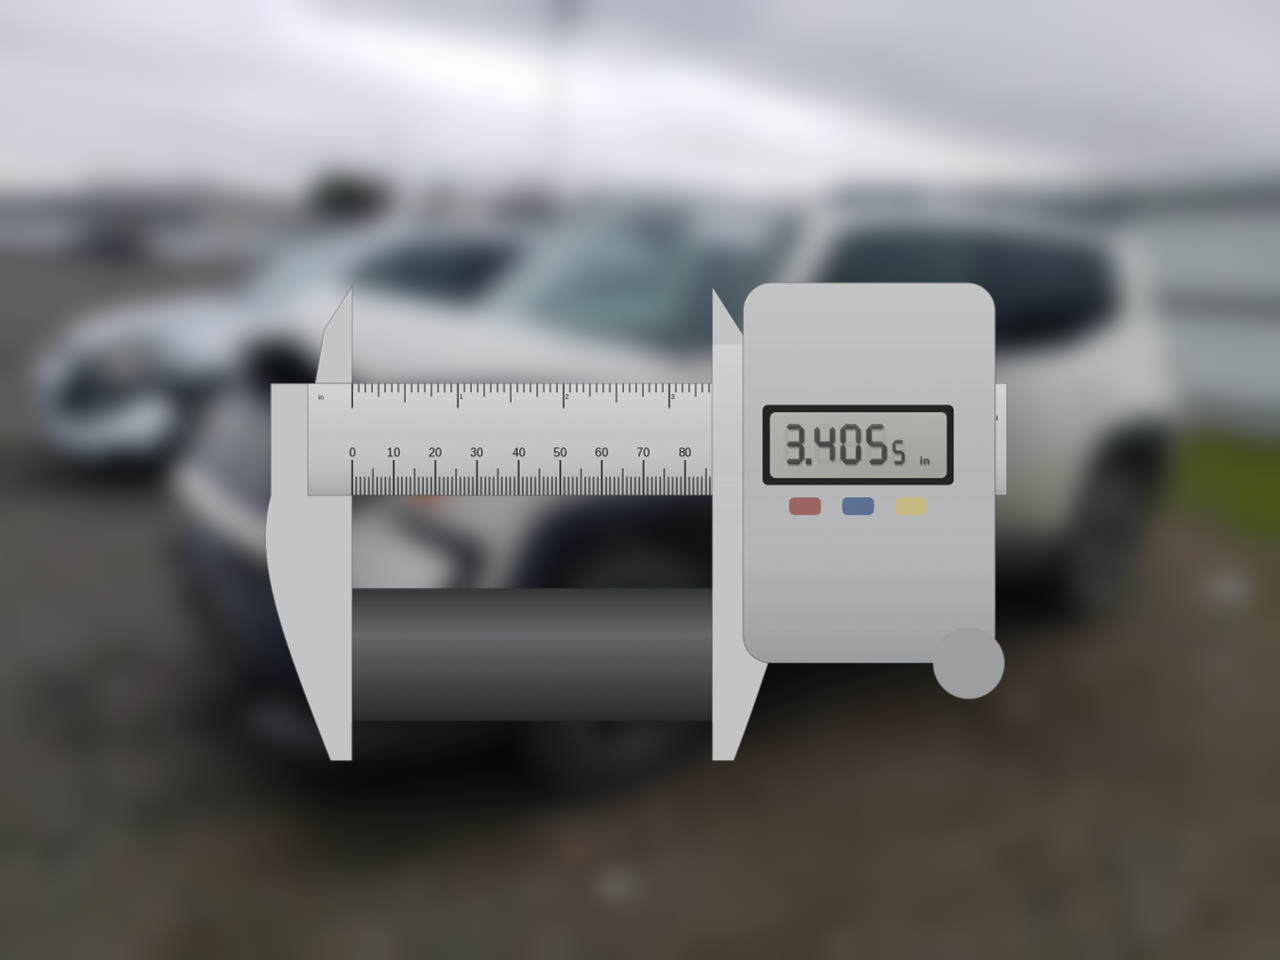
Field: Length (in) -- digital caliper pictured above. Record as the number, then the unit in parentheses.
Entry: 3.4055 (in)
